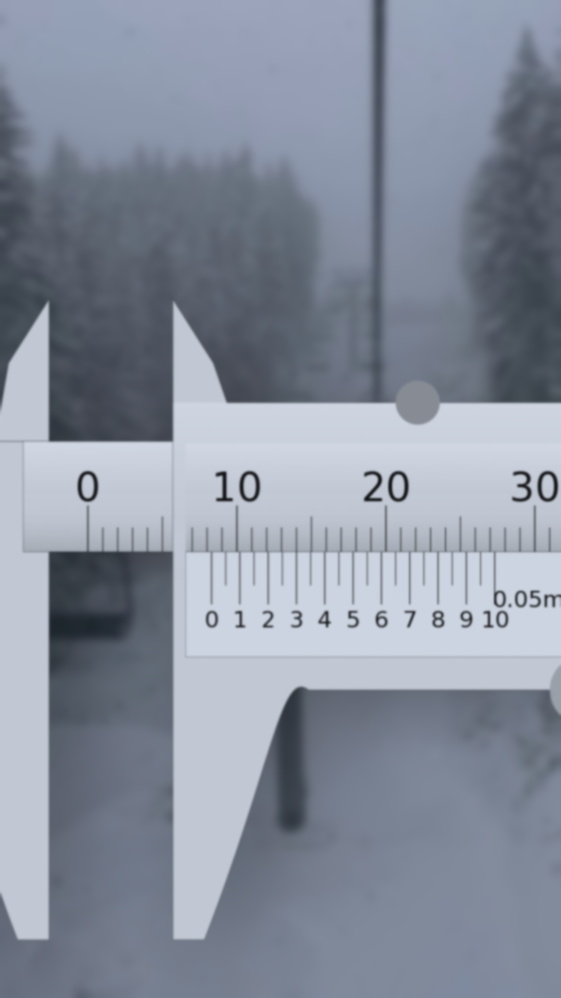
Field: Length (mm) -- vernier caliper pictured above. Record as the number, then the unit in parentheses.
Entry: 8.3 (mm)
